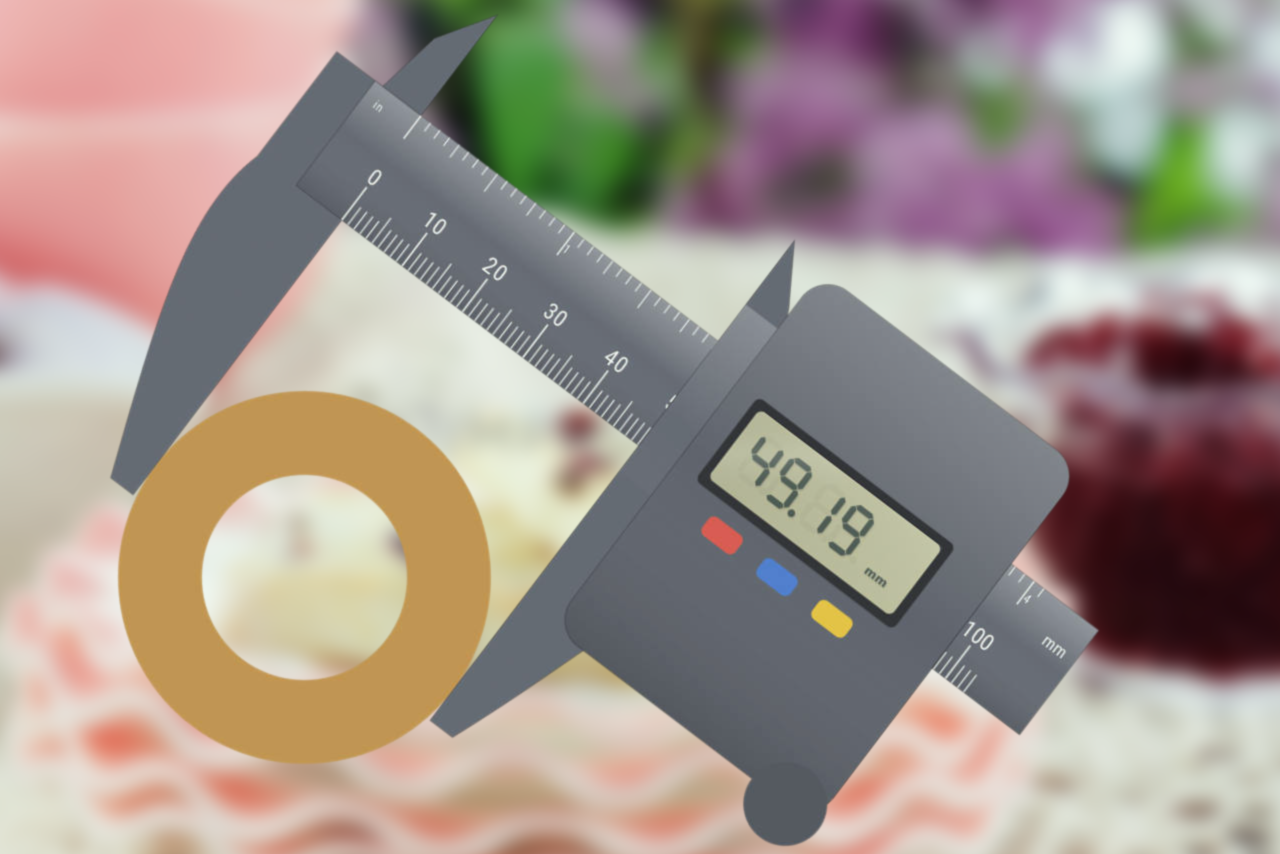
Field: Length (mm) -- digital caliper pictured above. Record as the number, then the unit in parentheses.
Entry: 49.19 (mm)
